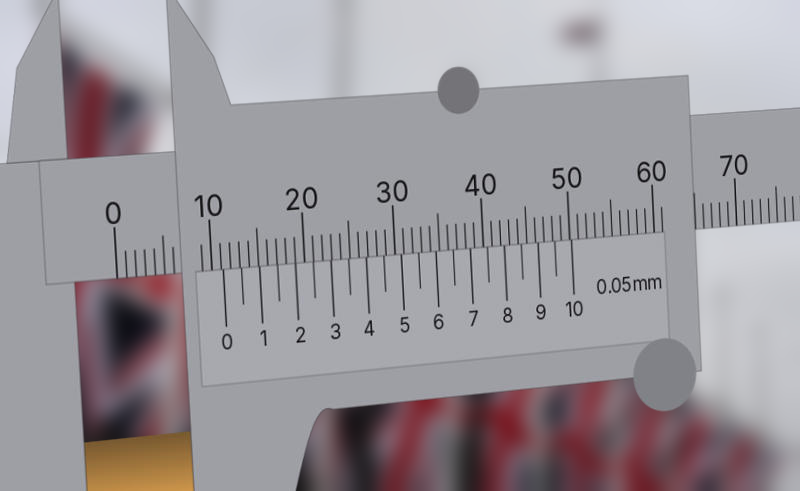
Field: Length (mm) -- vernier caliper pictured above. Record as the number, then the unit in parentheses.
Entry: 11.2 (mm)
